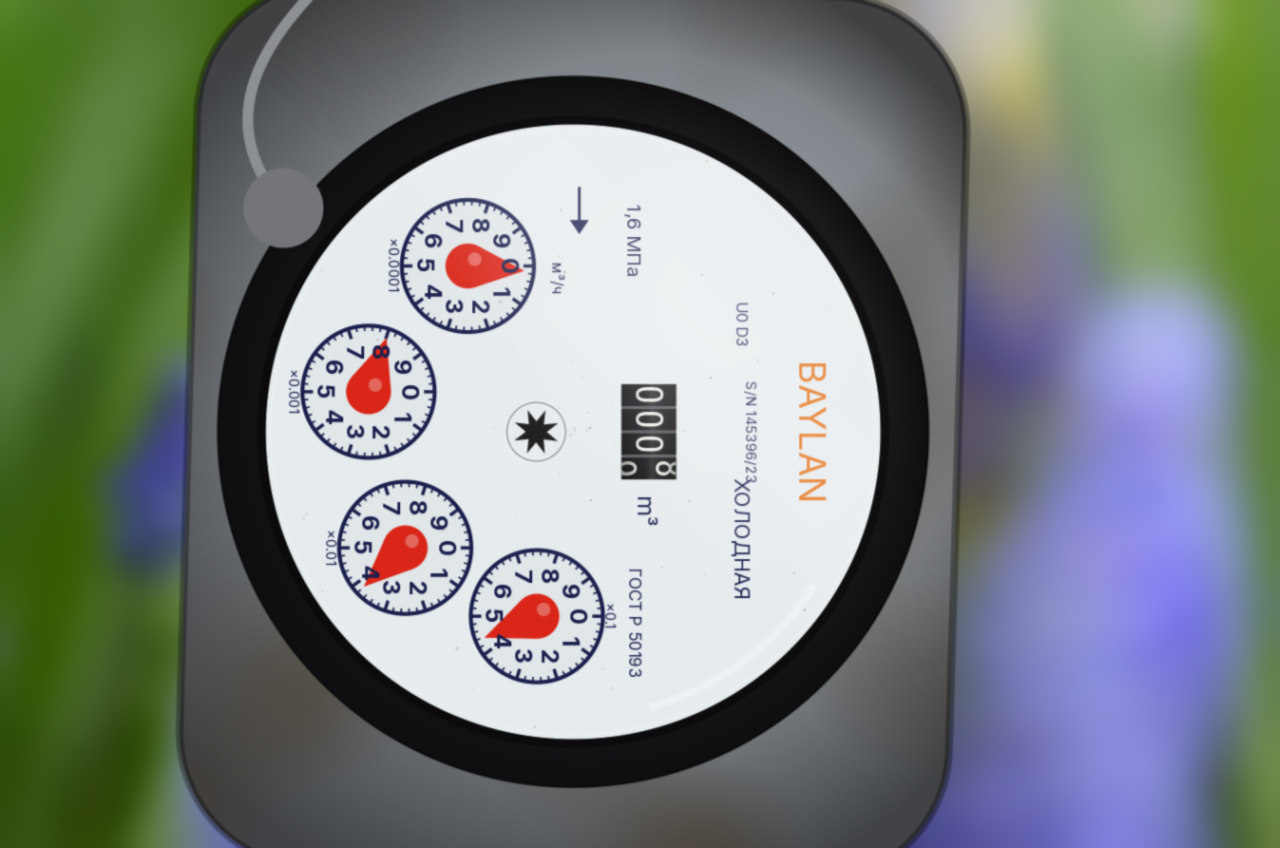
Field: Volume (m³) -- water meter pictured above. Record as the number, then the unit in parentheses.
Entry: 8.4380 (m³)
